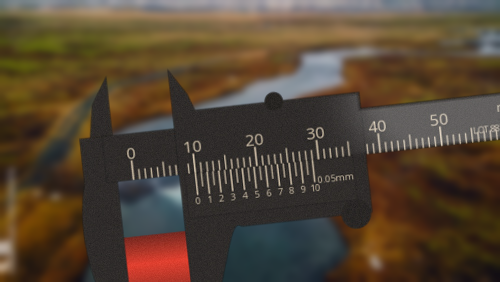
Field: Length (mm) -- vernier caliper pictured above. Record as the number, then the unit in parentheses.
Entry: 10.0 (mm)
